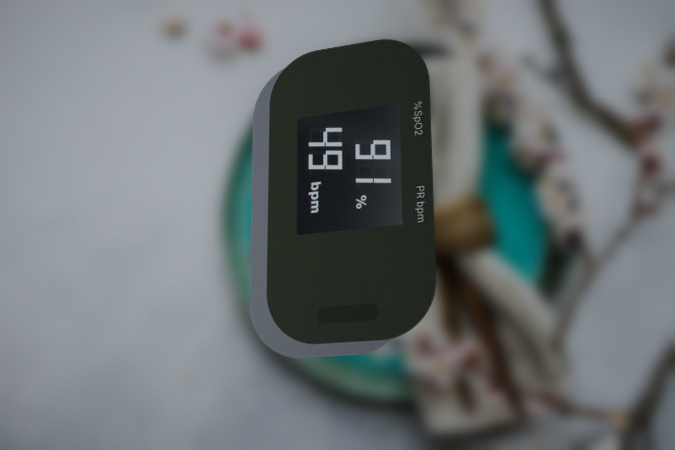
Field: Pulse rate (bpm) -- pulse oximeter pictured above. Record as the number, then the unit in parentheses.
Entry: 49 (bpm)
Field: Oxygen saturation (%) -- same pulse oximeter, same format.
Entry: 91 (%)
